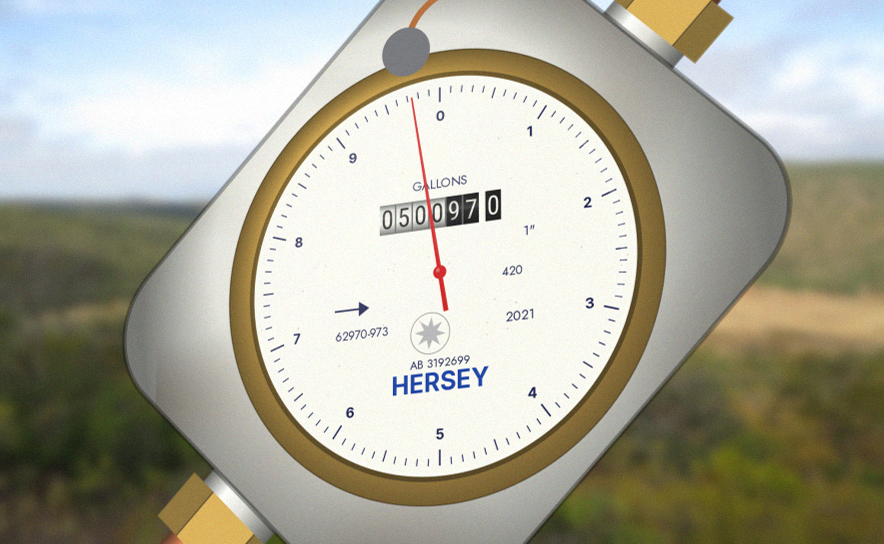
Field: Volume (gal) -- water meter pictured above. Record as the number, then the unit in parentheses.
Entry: 500969.7 (gal)
